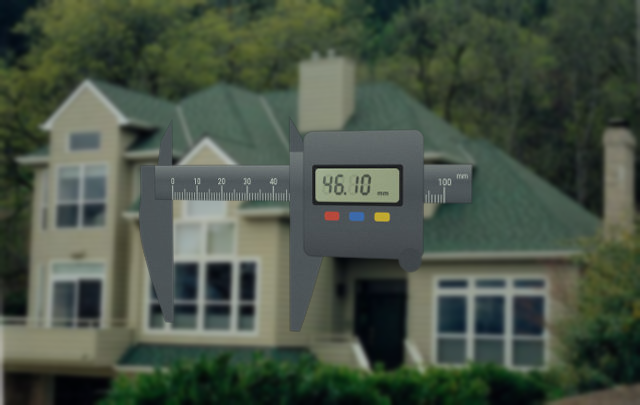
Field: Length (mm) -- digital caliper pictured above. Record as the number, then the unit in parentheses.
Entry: 46.10 (mm)
